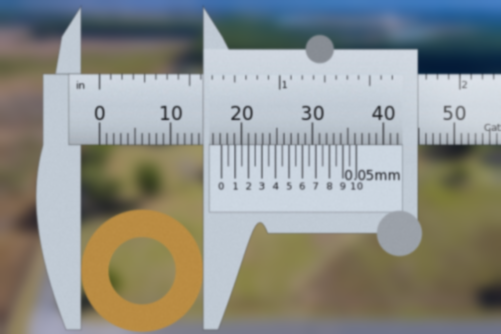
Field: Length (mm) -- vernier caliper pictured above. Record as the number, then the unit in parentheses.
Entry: 17.2 (mm)
